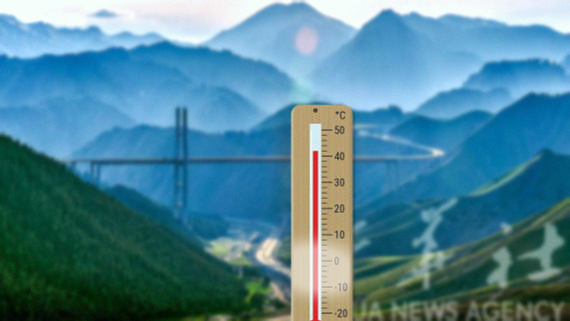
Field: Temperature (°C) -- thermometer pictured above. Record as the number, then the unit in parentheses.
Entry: 42 (°C)
